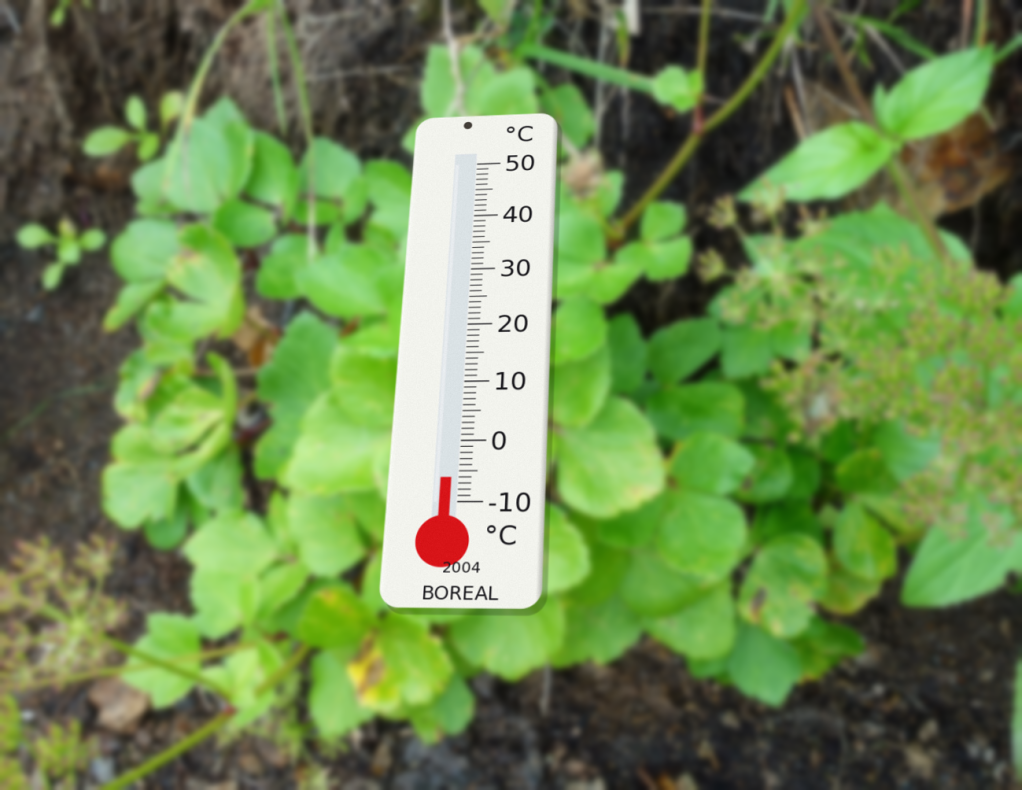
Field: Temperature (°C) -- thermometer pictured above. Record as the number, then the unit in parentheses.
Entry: -6 (°C)
